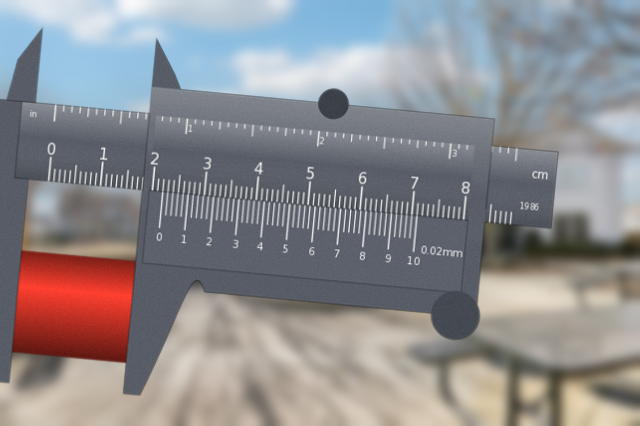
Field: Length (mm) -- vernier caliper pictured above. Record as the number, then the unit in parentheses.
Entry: 22.0 (mm)
